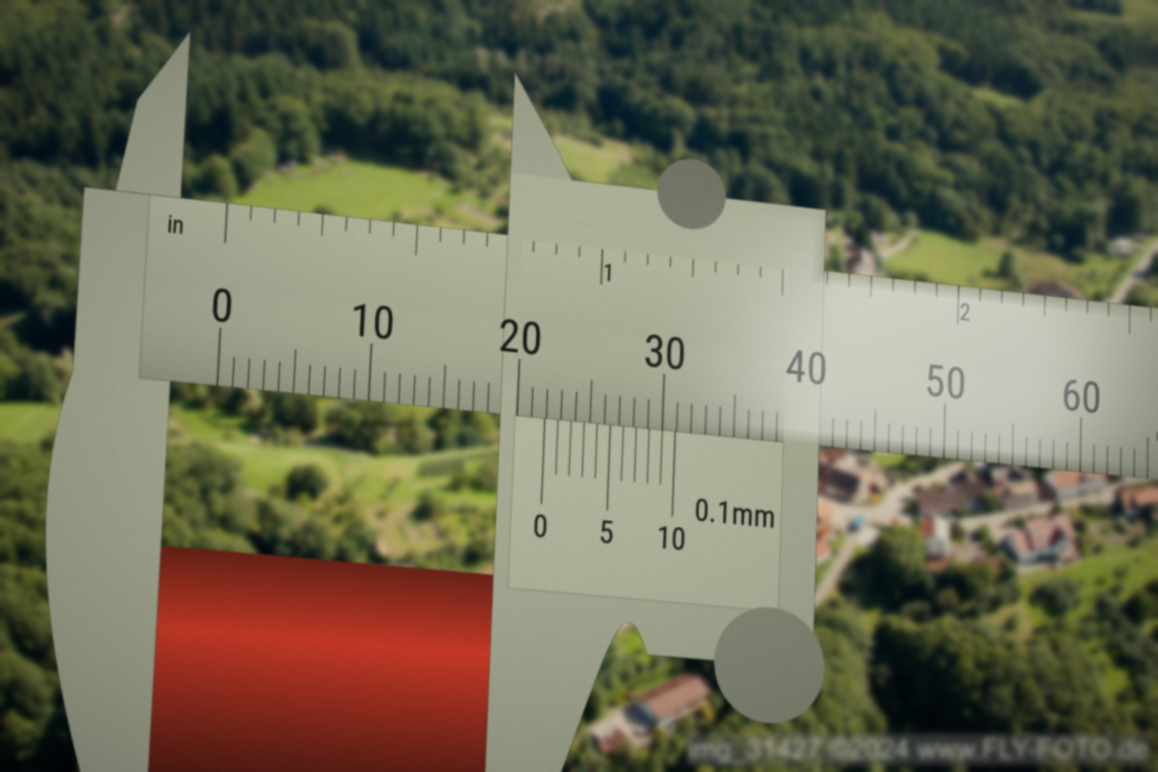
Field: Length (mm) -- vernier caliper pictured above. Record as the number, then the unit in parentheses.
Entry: 21.9 (mm)
